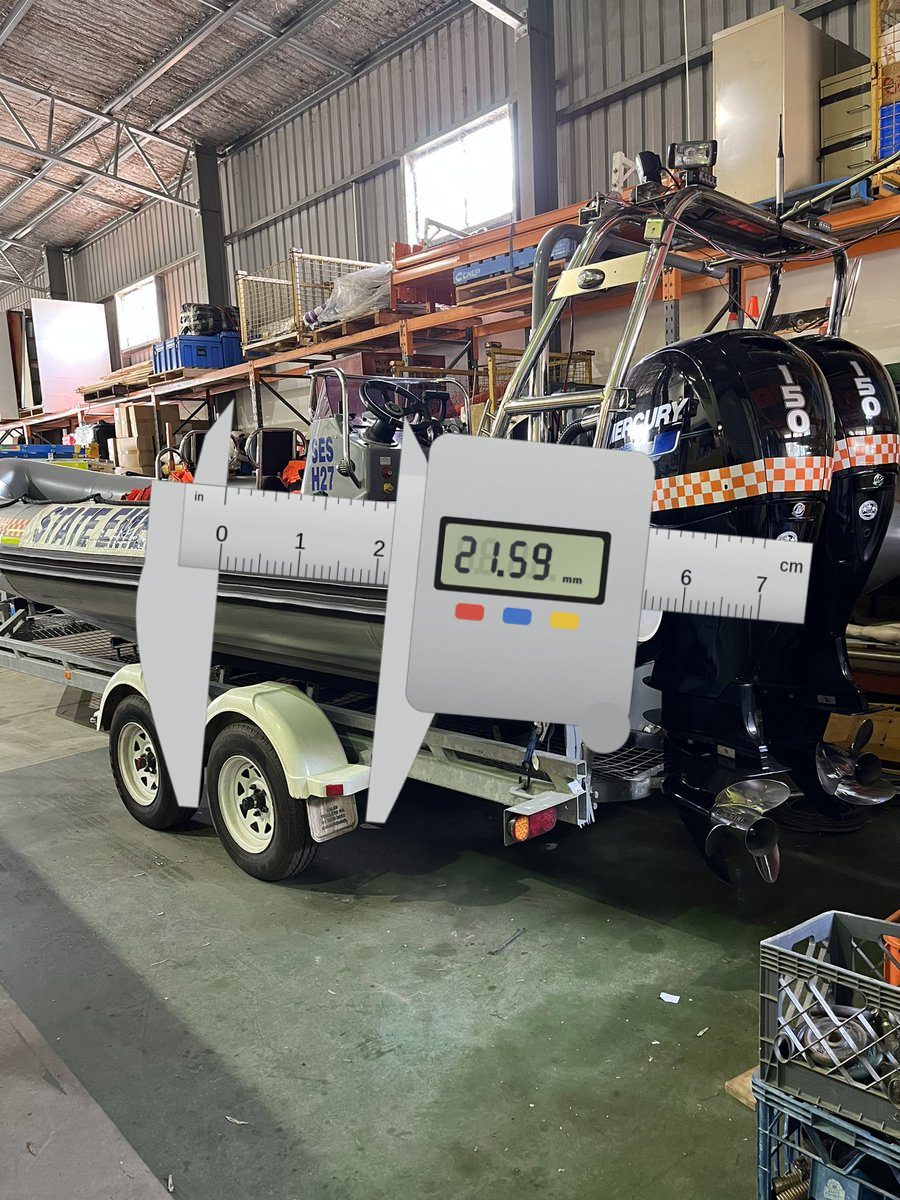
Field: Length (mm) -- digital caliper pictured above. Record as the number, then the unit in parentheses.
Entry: 21.59 (mm)
